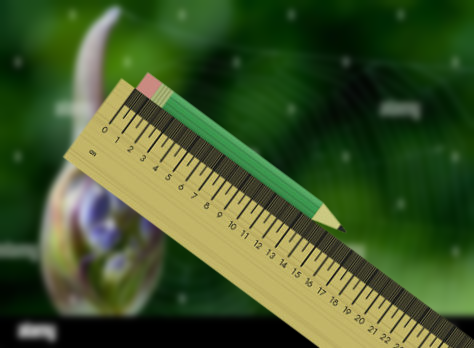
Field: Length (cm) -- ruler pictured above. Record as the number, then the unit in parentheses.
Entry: 16 (cm)
